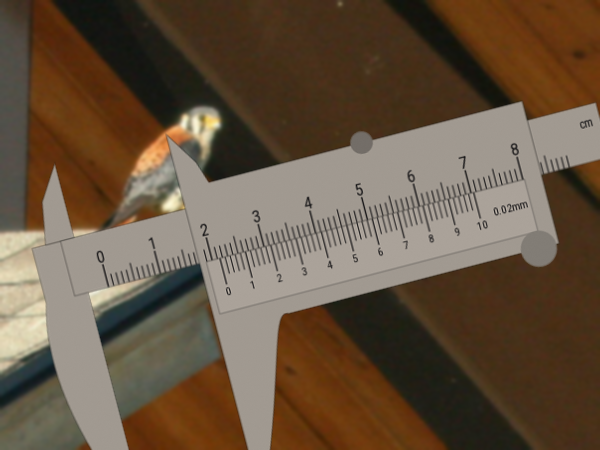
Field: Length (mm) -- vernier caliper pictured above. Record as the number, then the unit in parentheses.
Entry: 21.5 (mm)
